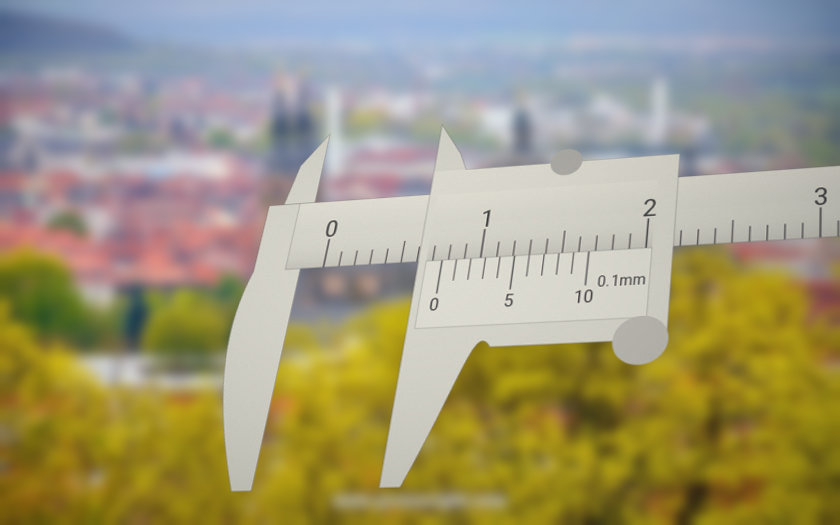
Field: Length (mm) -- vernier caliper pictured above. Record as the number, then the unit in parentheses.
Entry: 7.6 (mm)
